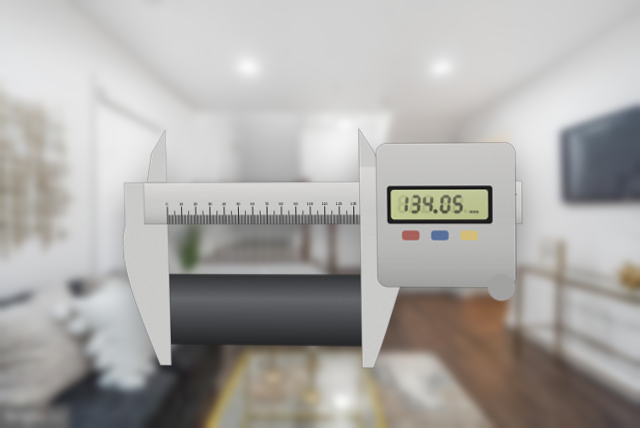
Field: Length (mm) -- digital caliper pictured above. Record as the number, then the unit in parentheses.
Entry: 134.05 (mm)
